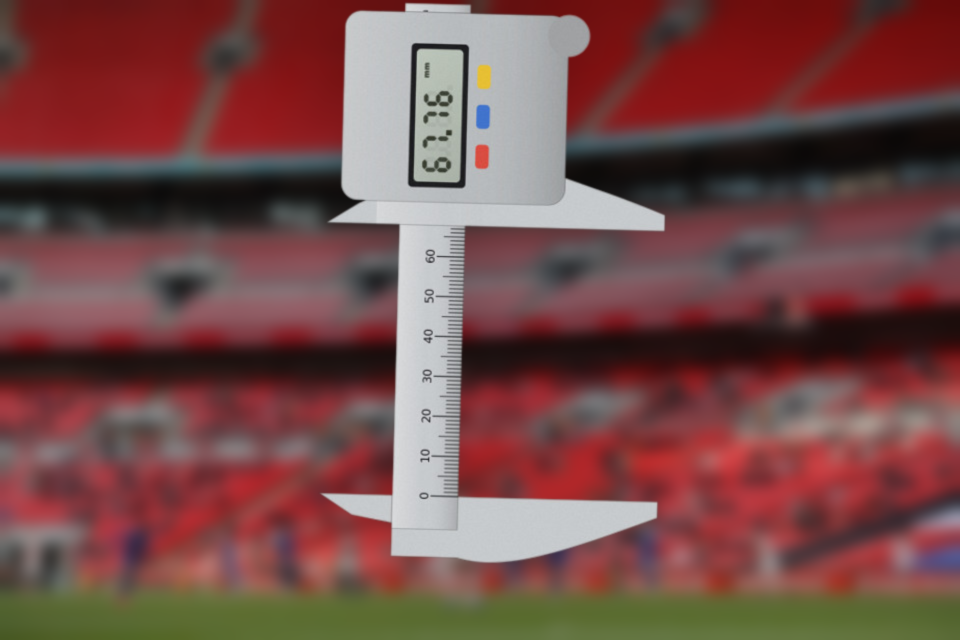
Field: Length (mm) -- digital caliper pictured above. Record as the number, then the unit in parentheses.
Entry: 67.76 (mm)
